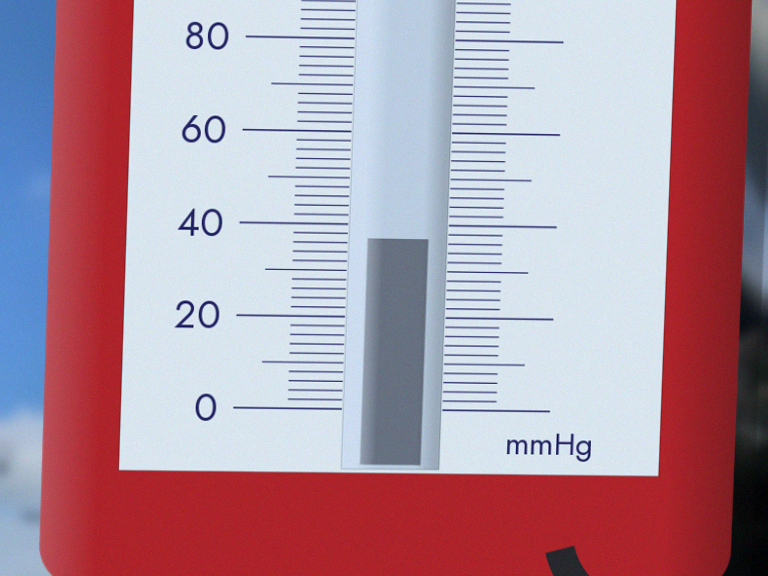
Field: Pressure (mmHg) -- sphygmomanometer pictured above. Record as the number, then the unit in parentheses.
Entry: 37 (mmHg)
